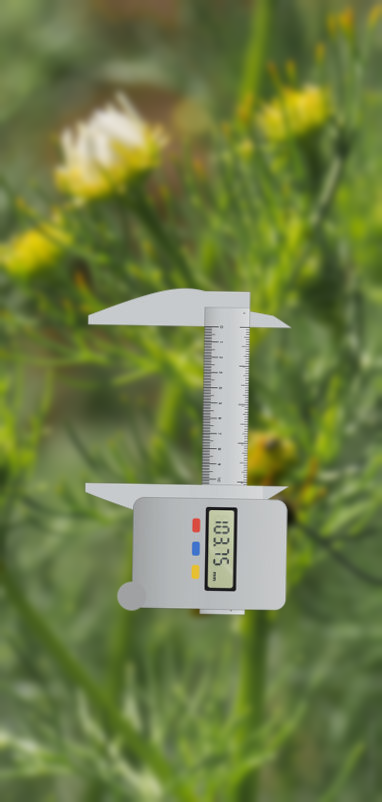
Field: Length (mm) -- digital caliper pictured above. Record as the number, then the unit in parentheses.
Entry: 103.75 (mm)
